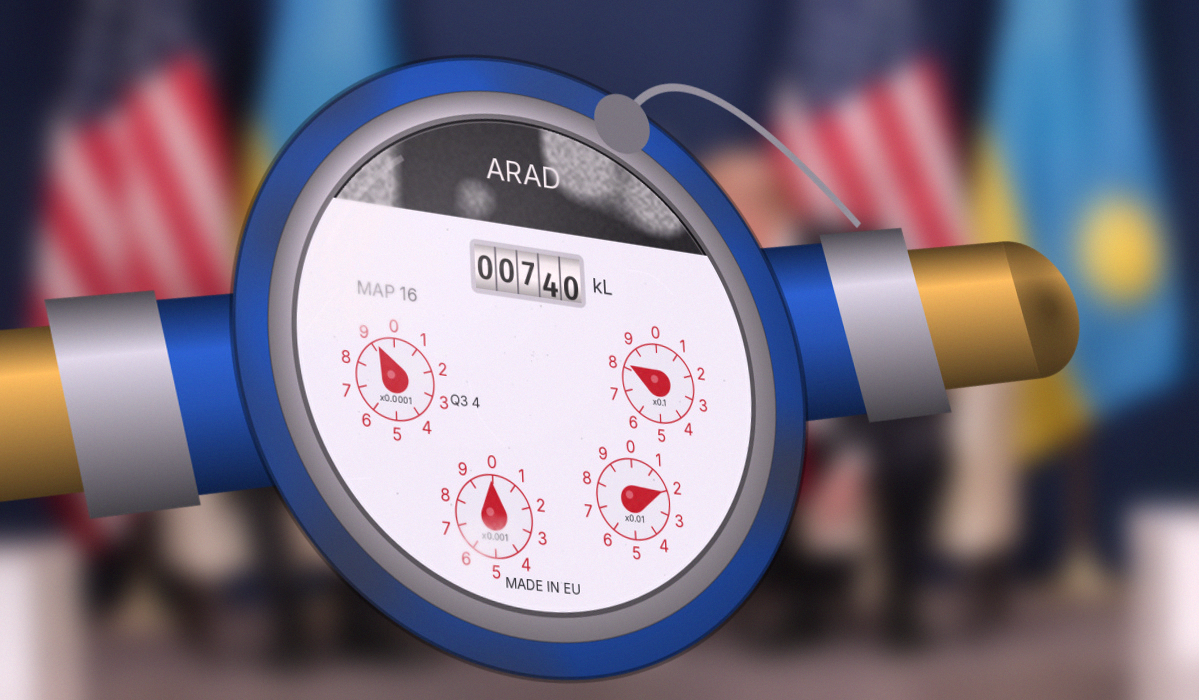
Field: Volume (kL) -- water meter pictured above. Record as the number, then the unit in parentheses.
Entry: 739.8199 (kL)
